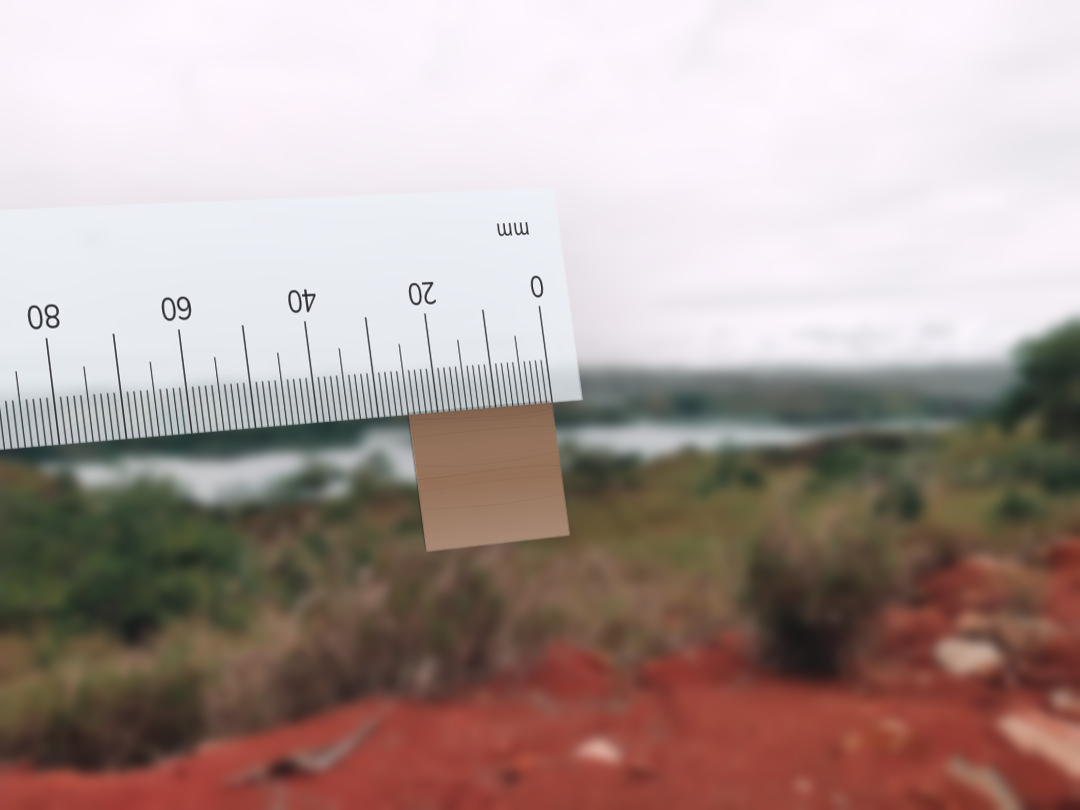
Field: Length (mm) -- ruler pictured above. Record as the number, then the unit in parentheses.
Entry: 25 (mm)
